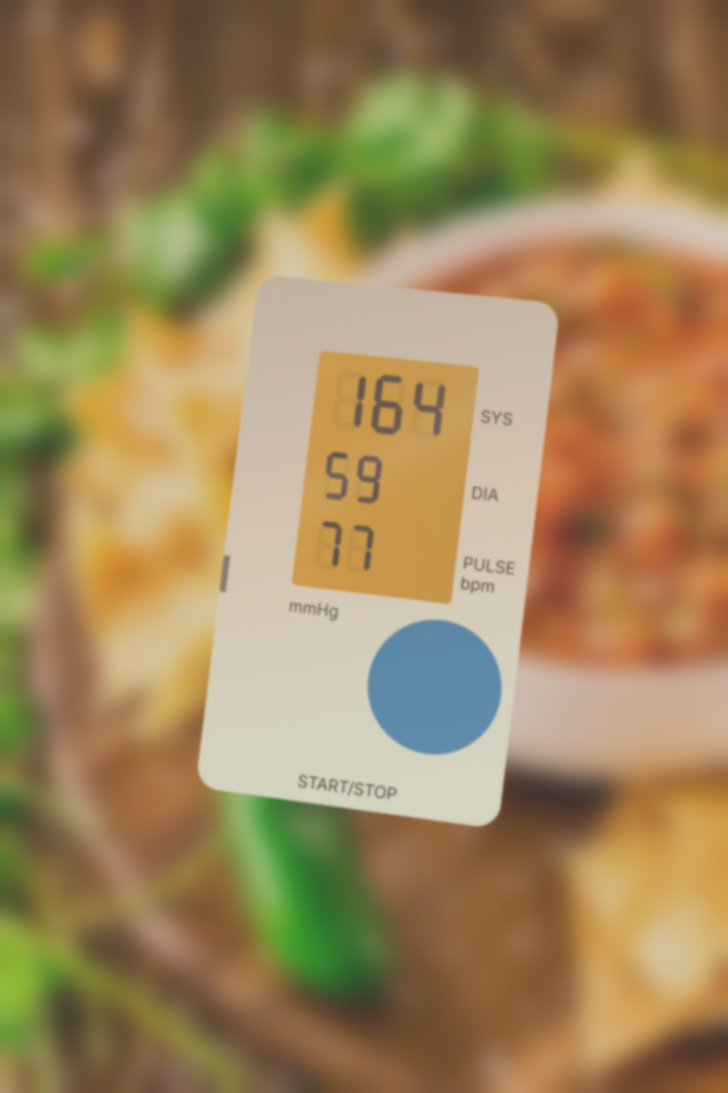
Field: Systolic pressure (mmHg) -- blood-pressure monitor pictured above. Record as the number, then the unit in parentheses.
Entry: 164 (mmHg)
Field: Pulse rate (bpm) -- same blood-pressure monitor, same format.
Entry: 77 (bpm)
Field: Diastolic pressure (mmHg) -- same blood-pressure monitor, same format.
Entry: 59 (mmHg)
